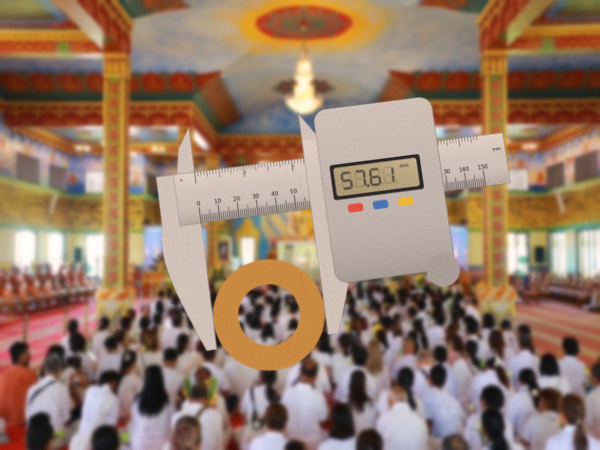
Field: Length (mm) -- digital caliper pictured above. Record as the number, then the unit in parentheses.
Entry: 57.61 (mm)
